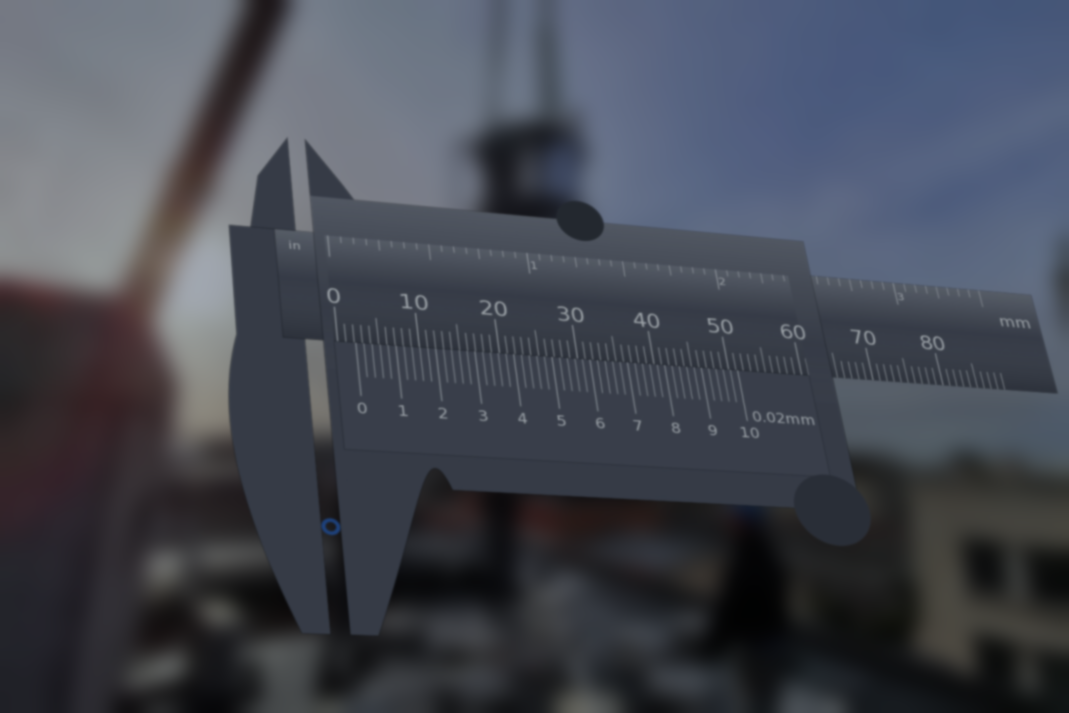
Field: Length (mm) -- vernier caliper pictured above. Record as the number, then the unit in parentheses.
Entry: 2.2 (mm)
